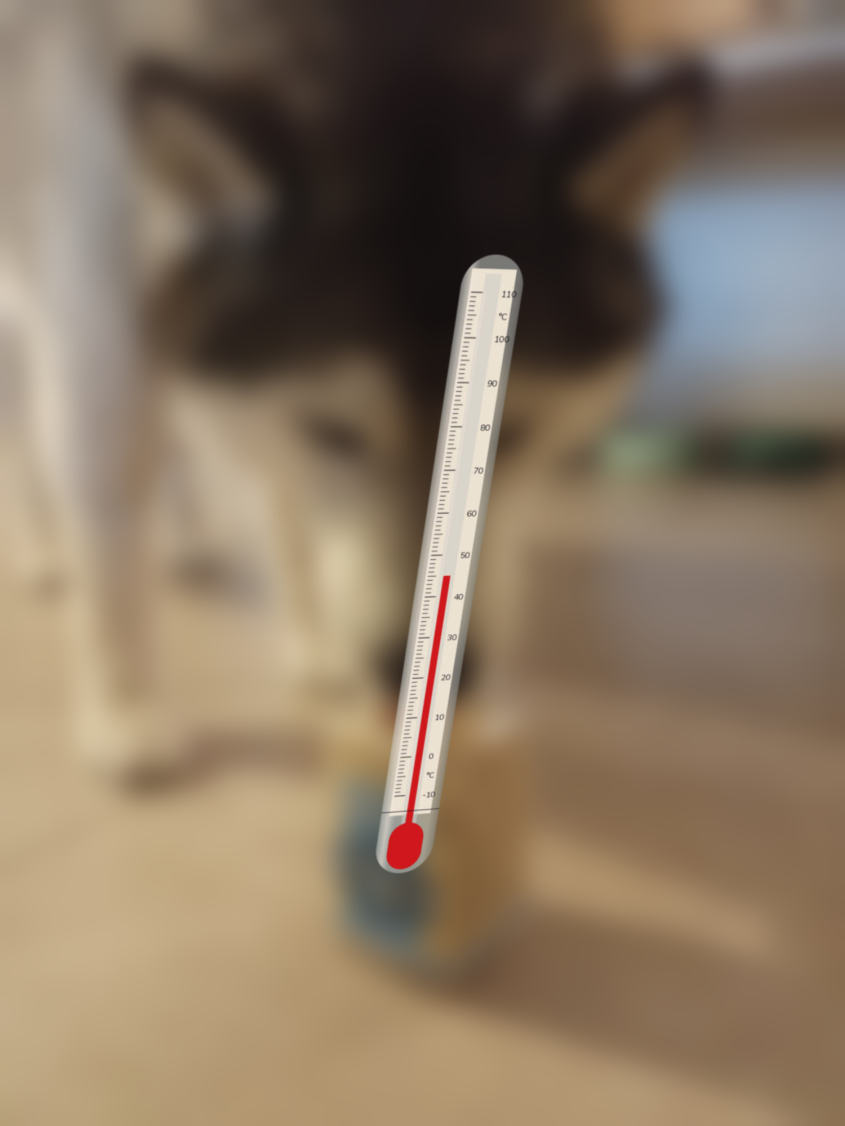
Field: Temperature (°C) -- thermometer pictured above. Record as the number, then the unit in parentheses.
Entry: 45 (°C)
